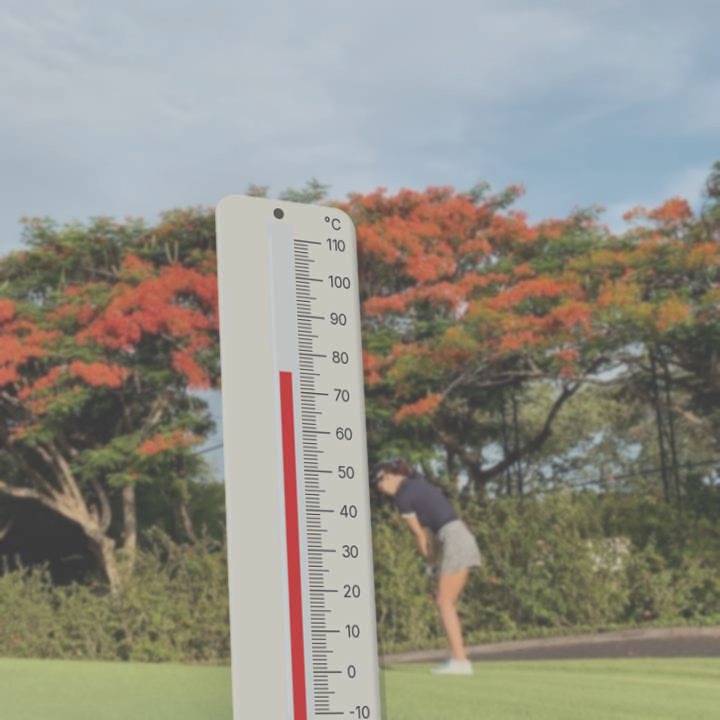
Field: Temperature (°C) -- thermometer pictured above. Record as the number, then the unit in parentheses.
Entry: 75 (°C)
